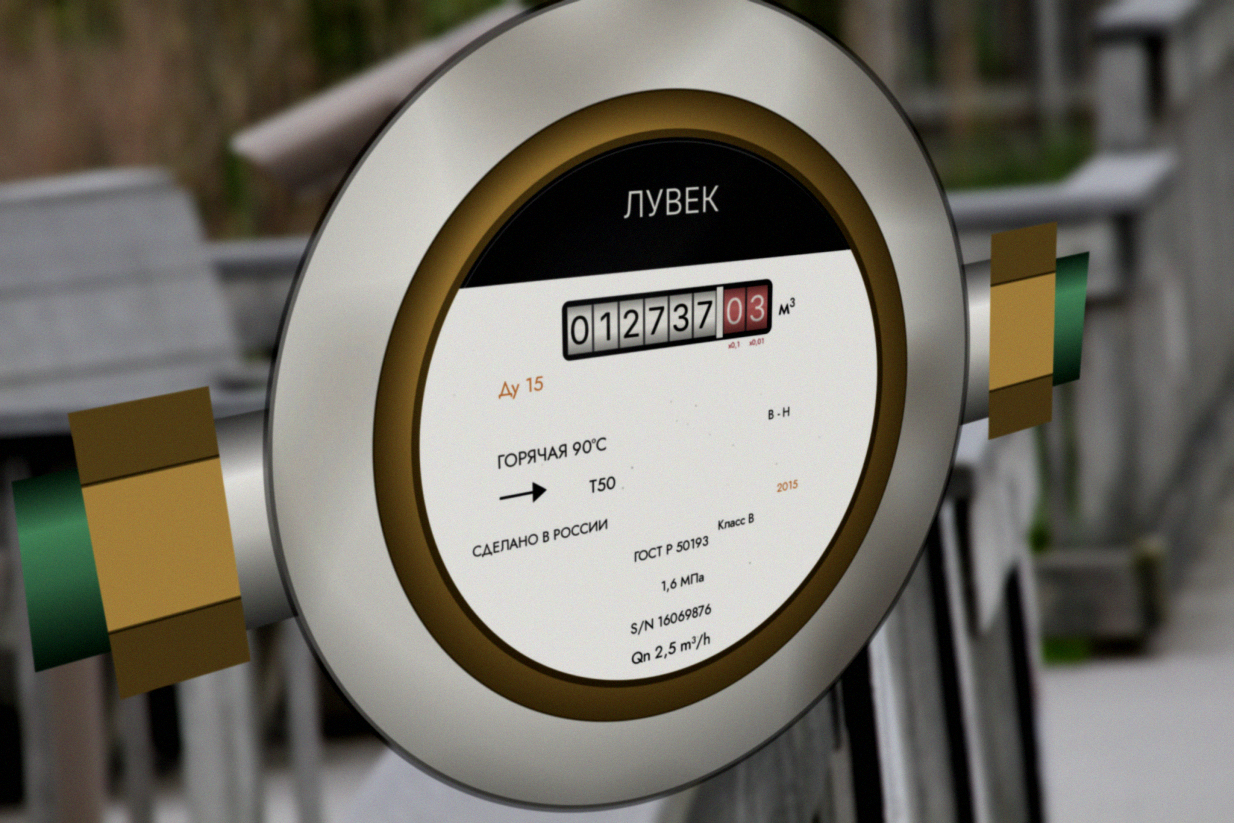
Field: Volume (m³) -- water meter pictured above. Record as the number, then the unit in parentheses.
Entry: 12737.03 (m³)
